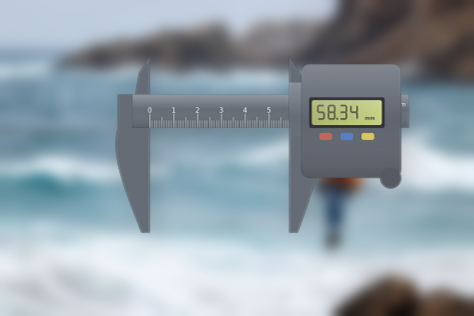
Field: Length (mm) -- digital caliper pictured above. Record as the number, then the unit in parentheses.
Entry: 58.34 (mm)
